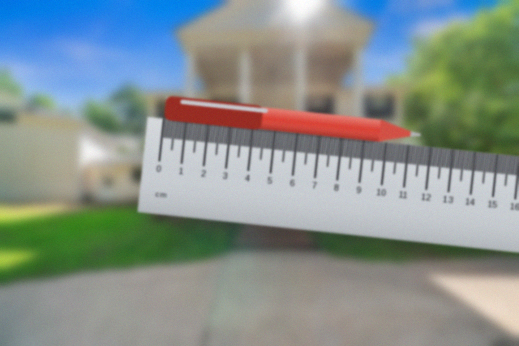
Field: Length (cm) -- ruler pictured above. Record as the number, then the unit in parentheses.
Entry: 11.5 (cm)
